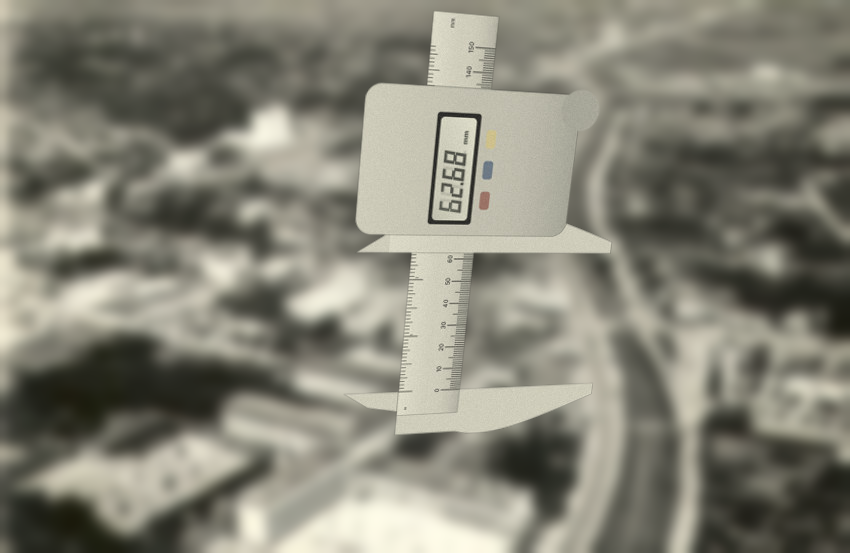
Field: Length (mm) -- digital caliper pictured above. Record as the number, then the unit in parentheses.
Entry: 62.68 (mm)
